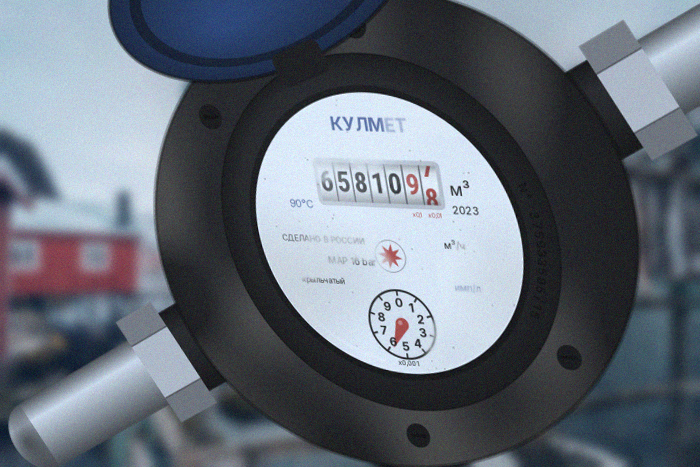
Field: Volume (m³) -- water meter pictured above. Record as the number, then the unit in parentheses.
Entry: 65810.975 (m³)
